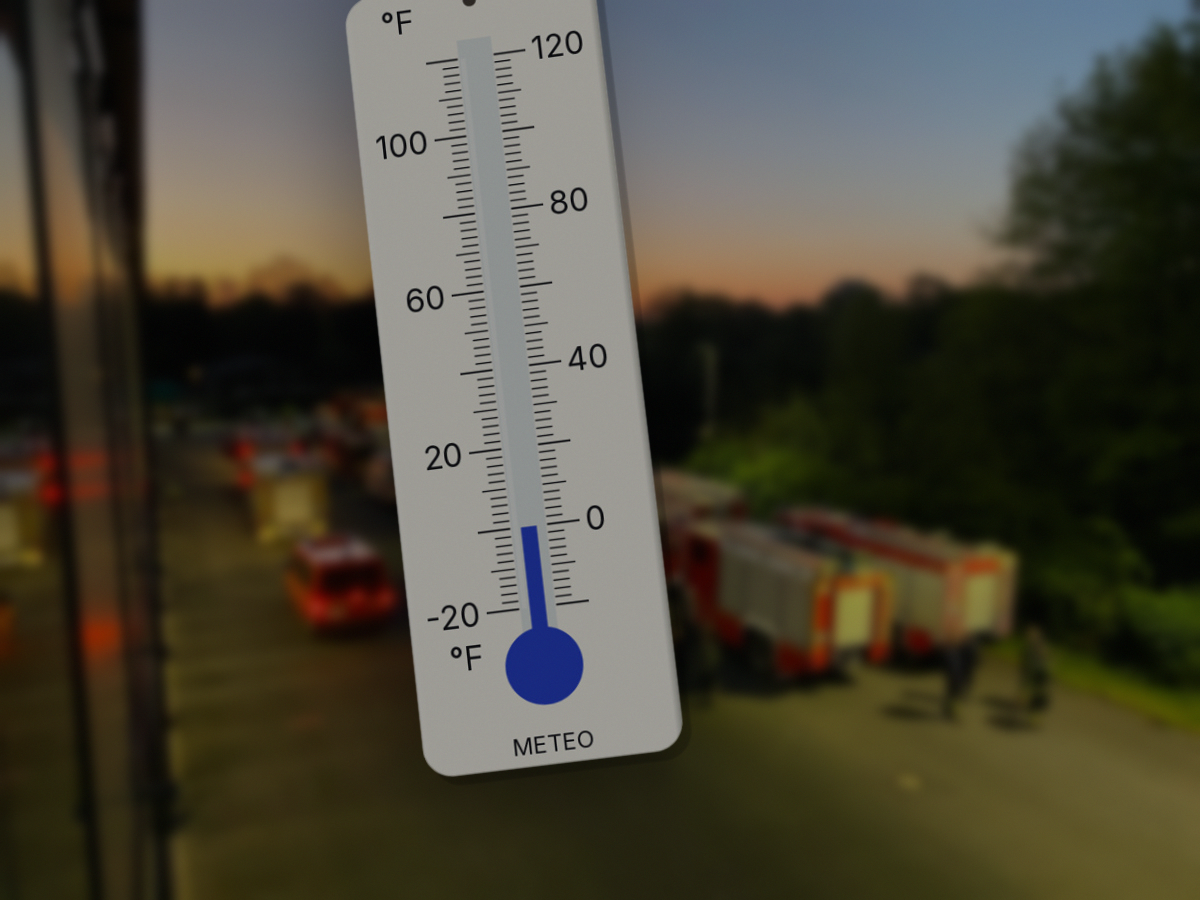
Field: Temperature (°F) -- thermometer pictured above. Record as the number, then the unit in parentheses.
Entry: 0 (°F)
